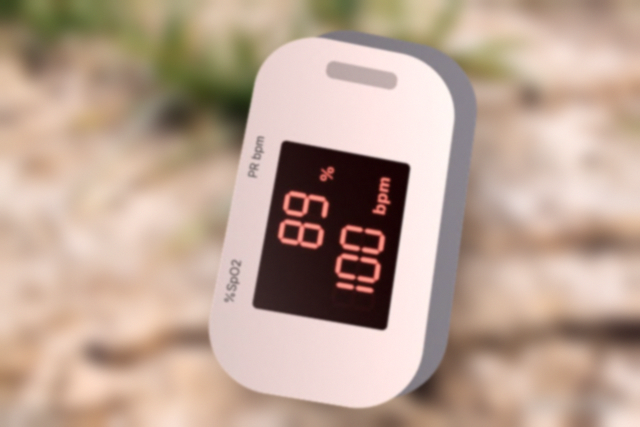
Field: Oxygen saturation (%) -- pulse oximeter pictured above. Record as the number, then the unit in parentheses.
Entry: 89 (%)
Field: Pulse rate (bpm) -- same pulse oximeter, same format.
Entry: 100 (bpm)
